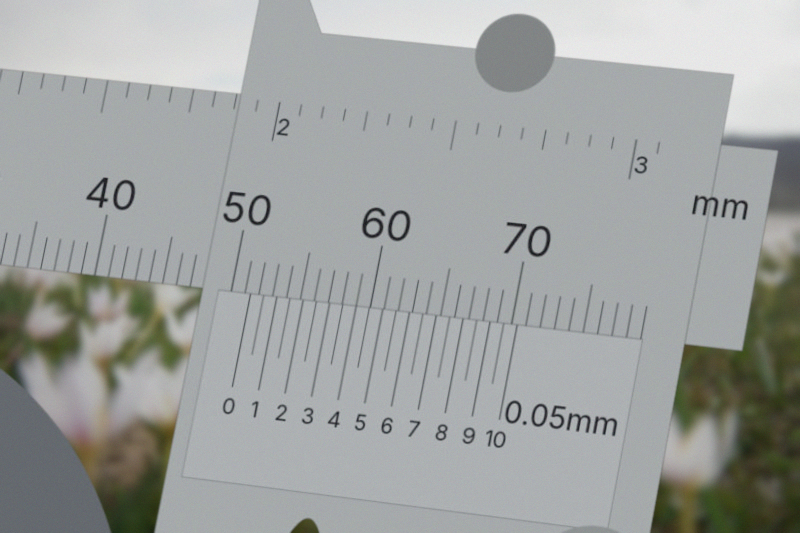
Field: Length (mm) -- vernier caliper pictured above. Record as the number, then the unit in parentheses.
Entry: 51.4 (mm)
